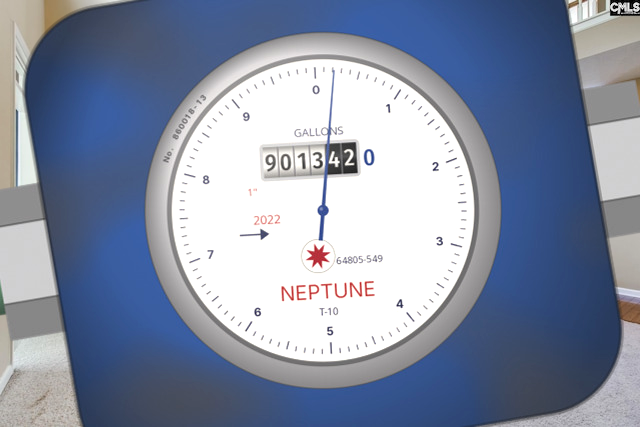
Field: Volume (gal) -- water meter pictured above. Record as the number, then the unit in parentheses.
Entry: 9013420.2 (gal)
